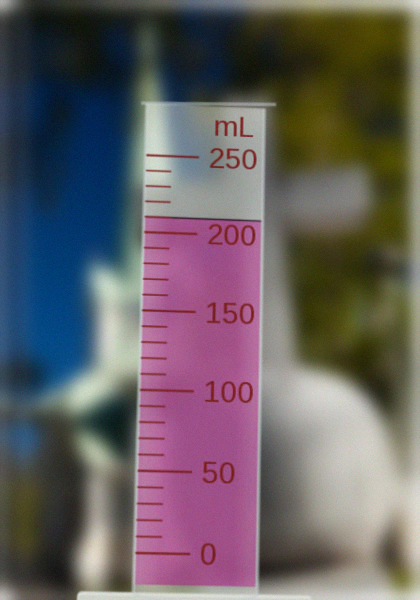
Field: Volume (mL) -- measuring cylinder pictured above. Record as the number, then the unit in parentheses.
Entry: 210 (mL)
